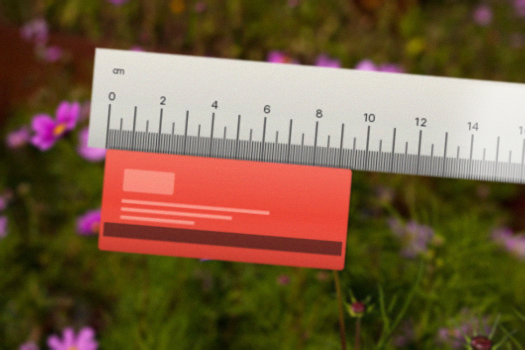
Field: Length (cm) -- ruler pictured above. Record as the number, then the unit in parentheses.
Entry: 9.5 (cm)
